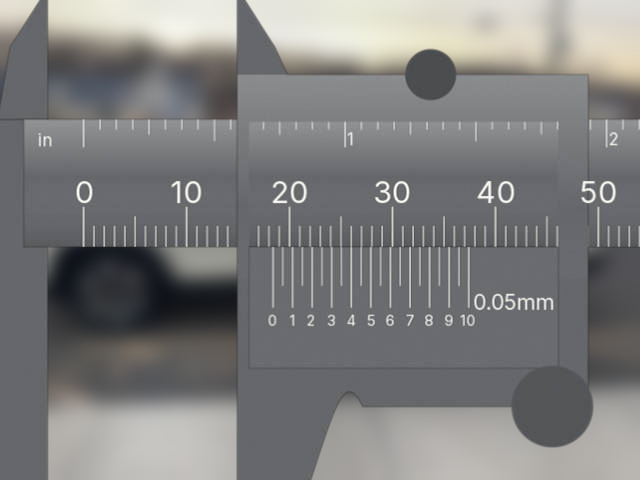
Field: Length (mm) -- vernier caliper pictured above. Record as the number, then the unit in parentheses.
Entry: 18.4 (mm)
